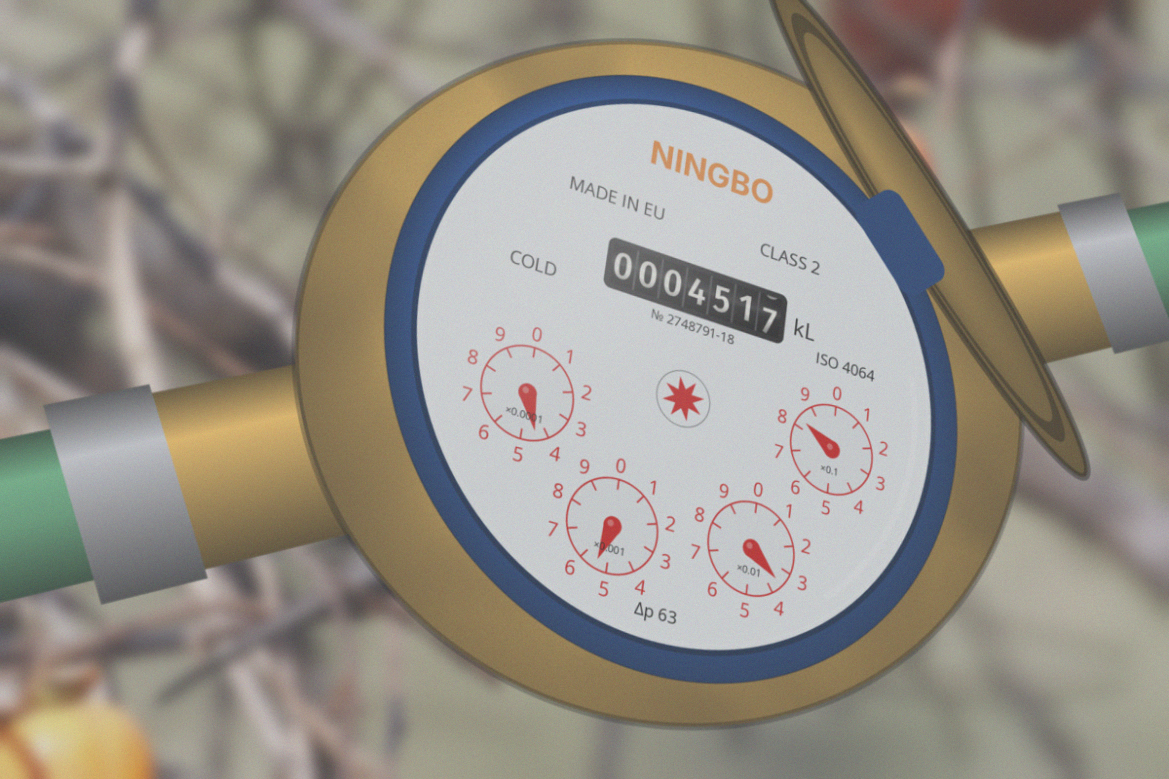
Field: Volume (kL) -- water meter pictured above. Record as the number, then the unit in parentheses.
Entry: 4516.8354 (kL)
